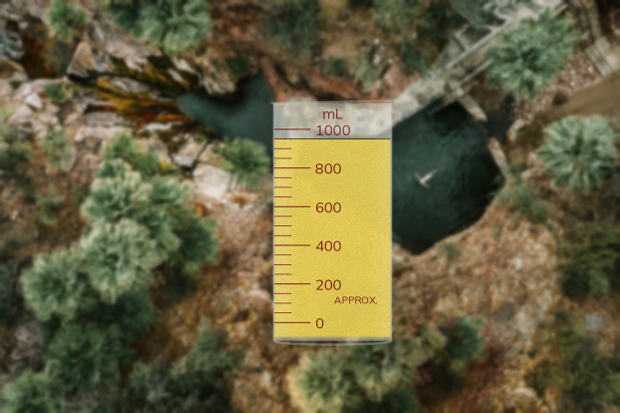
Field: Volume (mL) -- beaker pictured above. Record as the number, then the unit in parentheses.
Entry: 950 (mL)
